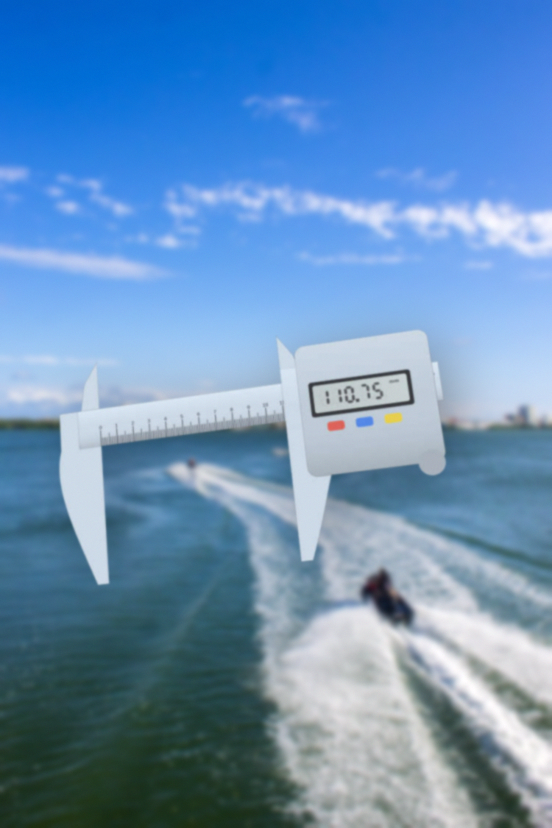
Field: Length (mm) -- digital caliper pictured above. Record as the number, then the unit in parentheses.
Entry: 110.75 (mm)
